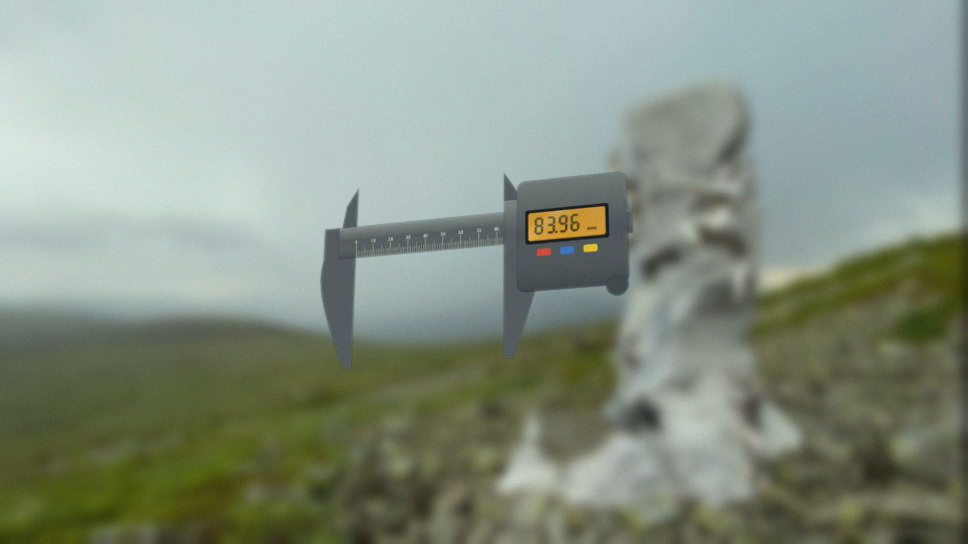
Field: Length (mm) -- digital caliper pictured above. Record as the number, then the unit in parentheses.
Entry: 83.96 (mm)
